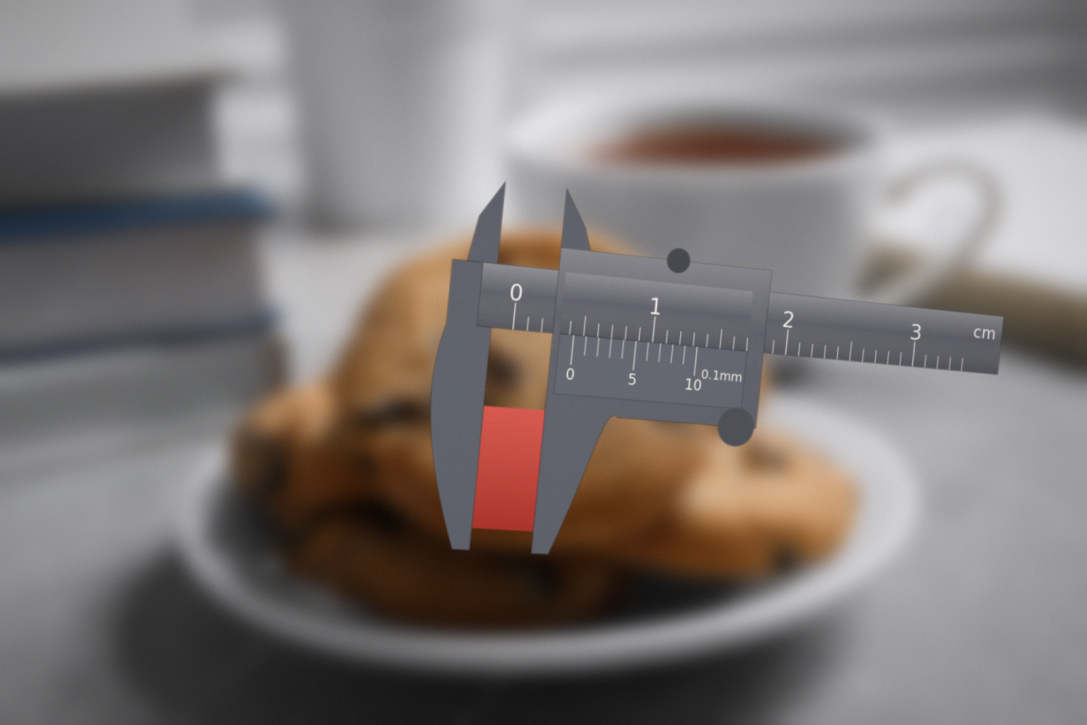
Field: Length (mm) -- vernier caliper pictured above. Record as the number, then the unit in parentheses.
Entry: 4.3 (mm)
